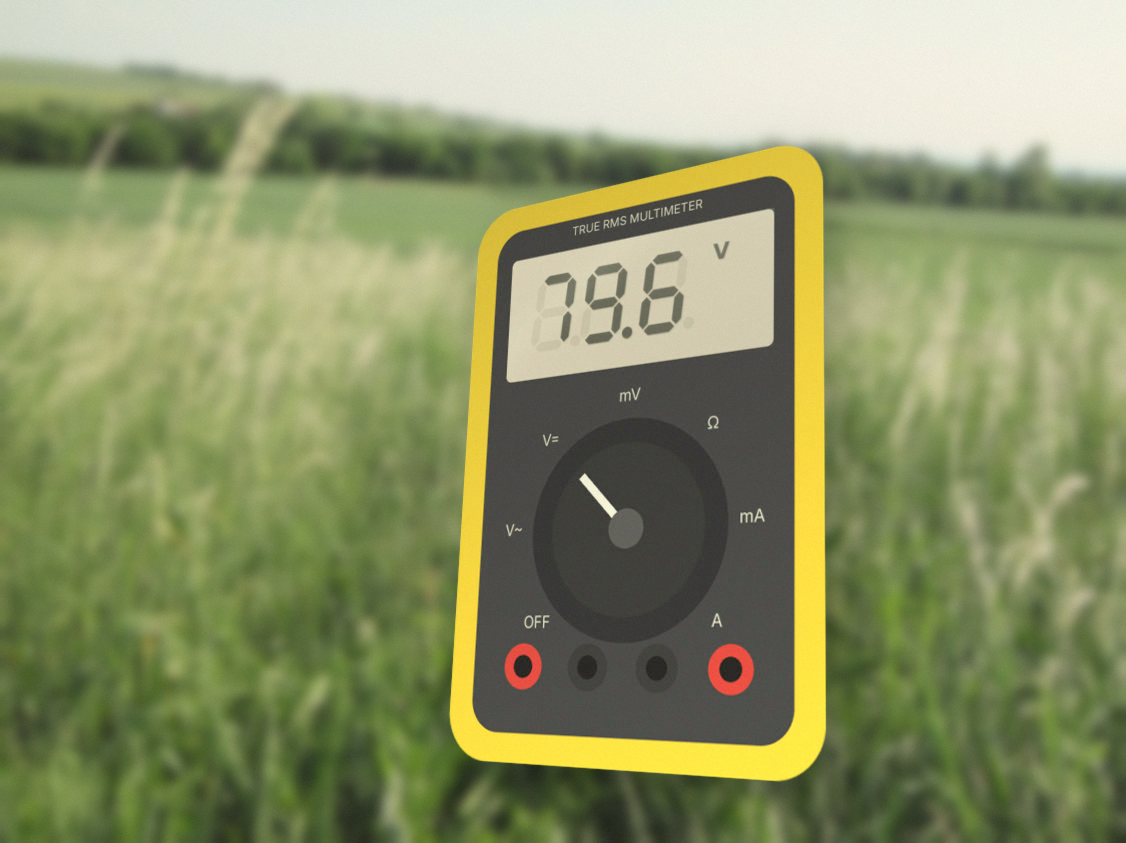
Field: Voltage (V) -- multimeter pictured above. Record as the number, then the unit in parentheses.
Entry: 79.6 (V)
